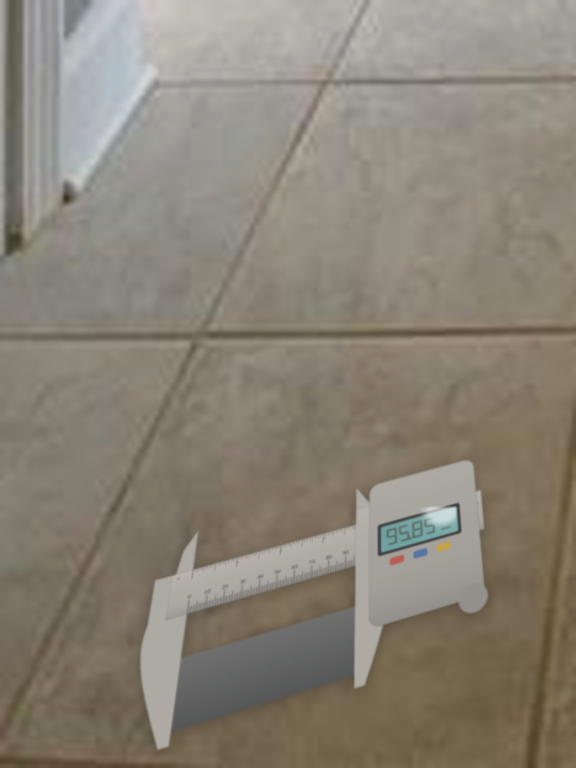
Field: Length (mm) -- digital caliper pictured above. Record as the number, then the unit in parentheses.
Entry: 95.85 (mm)
